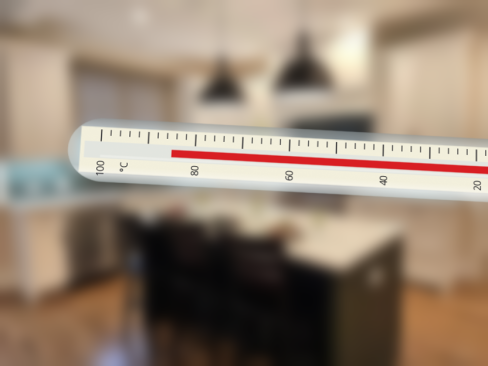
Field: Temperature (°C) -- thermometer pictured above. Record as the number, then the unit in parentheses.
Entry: 85 (°C)
